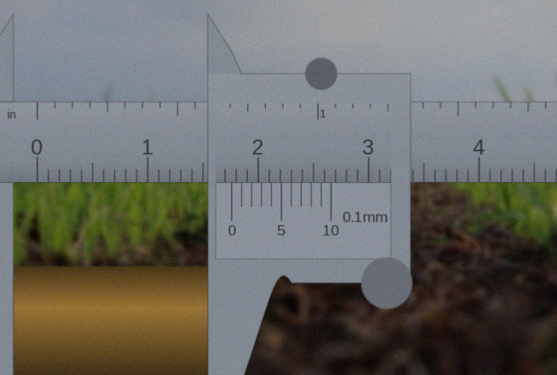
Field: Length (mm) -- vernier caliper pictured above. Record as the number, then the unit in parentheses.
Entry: 17.6 (mm)
